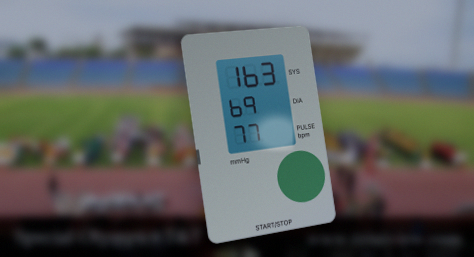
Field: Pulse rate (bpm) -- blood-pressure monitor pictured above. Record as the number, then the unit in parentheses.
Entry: 77 (bpm)
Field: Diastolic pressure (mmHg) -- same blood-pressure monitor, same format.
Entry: 69 (mmHg)
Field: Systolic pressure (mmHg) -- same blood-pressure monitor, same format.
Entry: 163 (mmHg)
